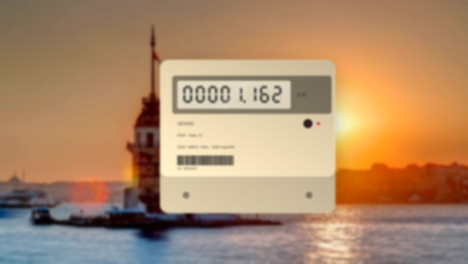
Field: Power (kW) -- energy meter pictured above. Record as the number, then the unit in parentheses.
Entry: 1.162 (kW)
